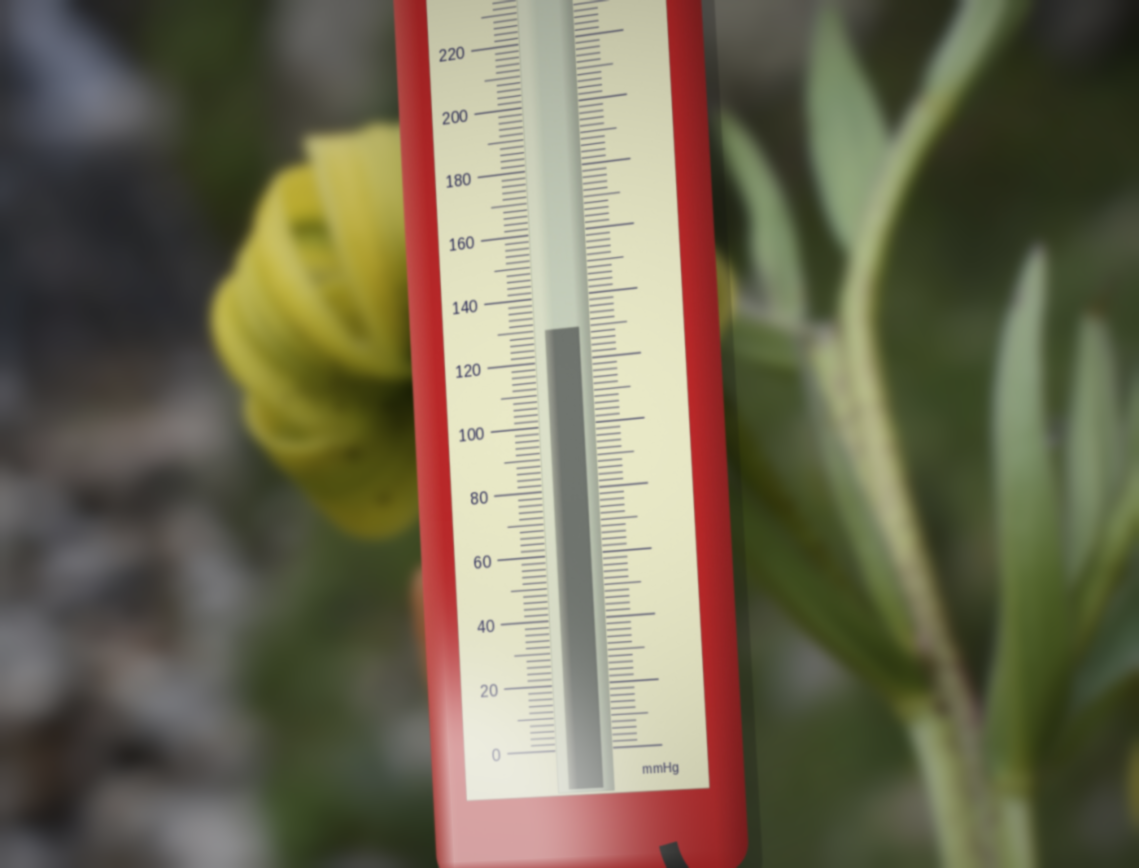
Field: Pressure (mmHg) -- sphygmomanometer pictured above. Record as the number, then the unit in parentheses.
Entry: 130 (mmHg)
